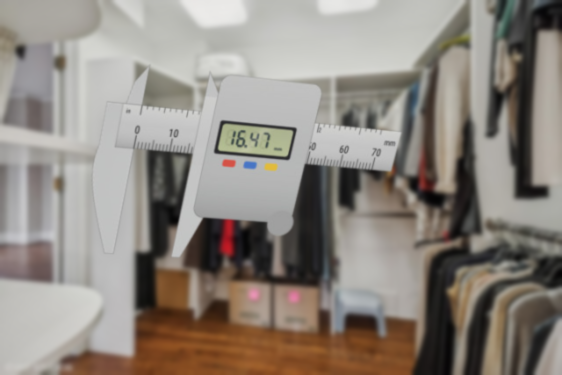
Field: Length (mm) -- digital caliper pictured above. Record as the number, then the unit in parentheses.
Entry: 16.47 (mm)
